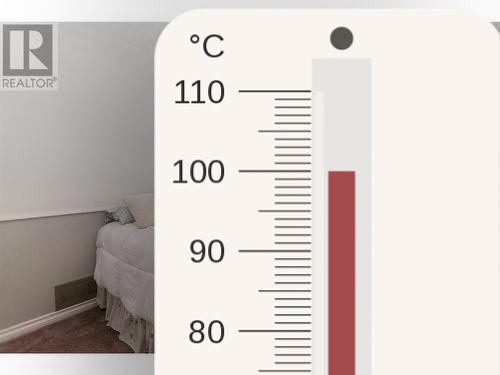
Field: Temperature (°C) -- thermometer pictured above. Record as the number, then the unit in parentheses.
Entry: 100 (°C)
